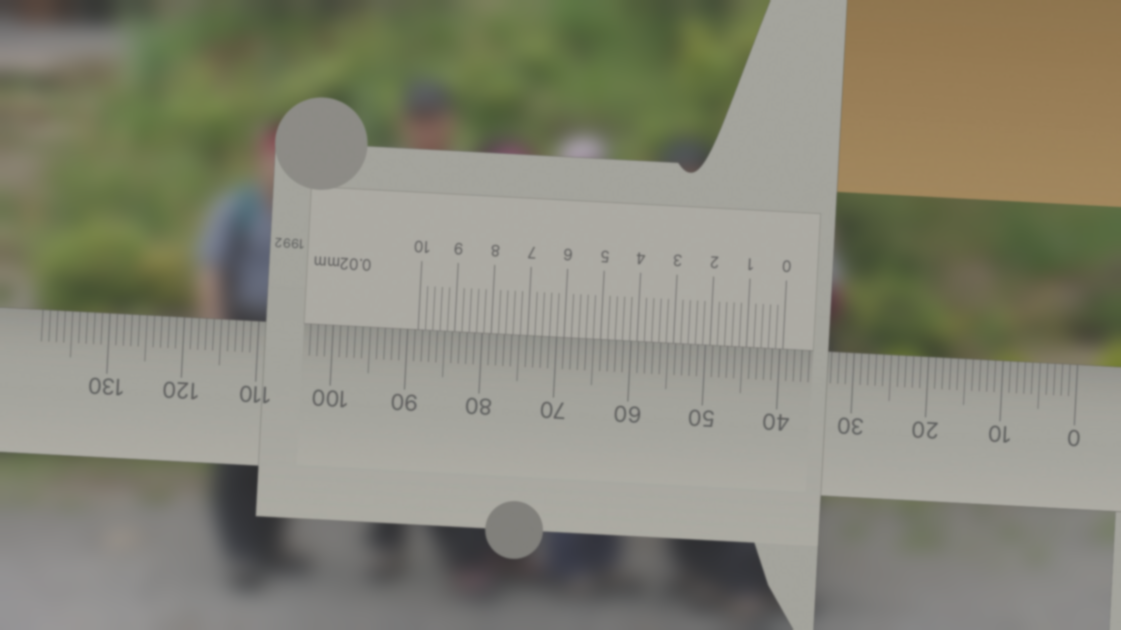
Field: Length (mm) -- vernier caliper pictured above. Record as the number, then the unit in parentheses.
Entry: 39.6 (mm)
